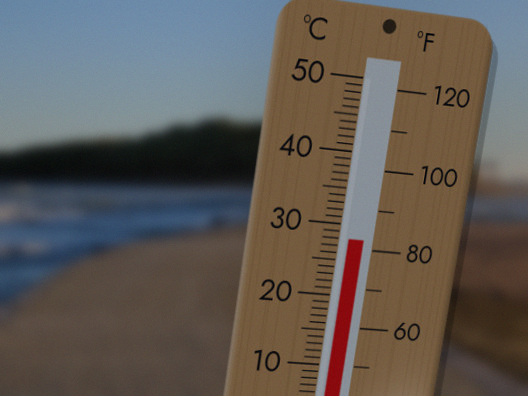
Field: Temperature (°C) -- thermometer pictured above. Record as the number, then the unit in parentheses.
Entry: 28 (°C)
